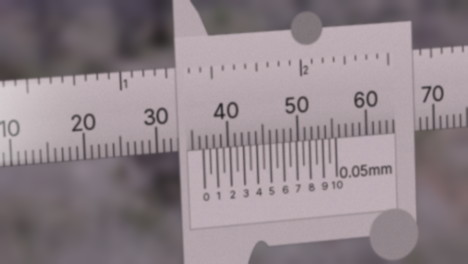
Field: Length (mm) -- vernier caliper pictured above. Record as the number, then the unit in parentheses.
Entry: 36.5 (mm)
